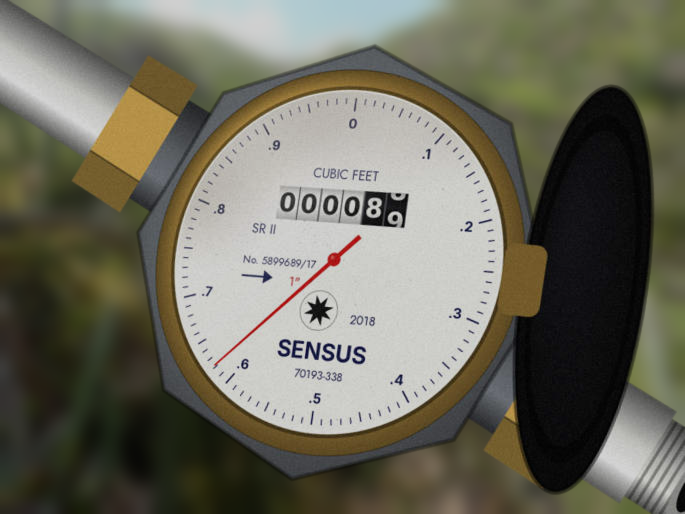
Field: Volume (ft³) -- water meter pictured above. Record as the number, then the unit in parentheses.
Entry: 88.62 (ft³)
